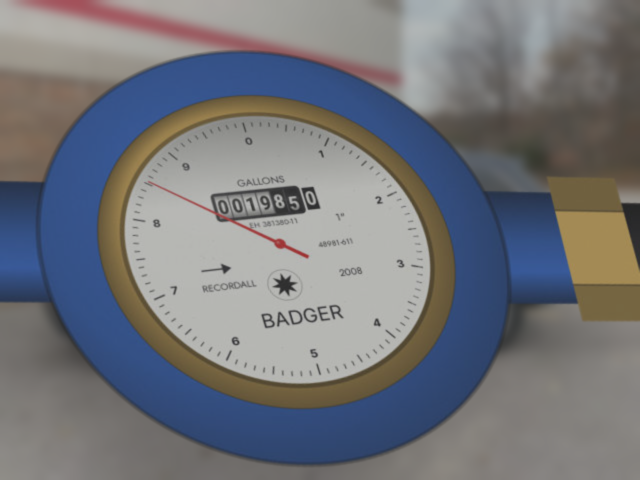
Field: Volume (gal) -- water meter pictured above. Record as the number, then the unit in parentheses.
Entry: 19848.5 (gal)
